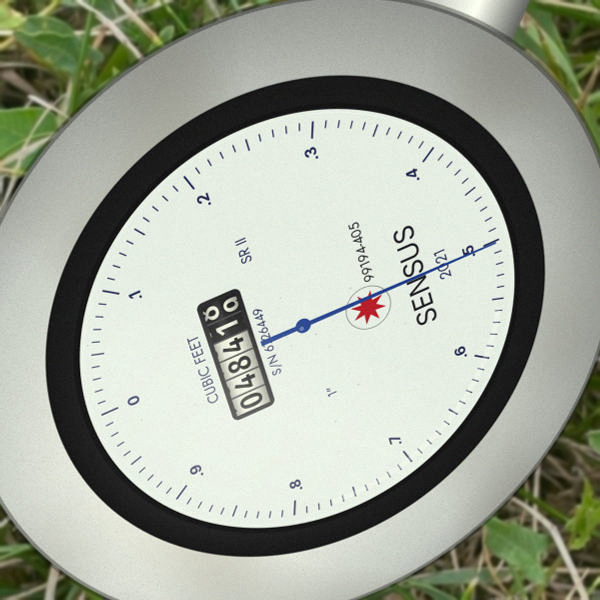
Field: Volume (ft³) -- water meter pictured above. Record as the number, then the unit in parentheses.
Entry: 48418.50 (ft³)
